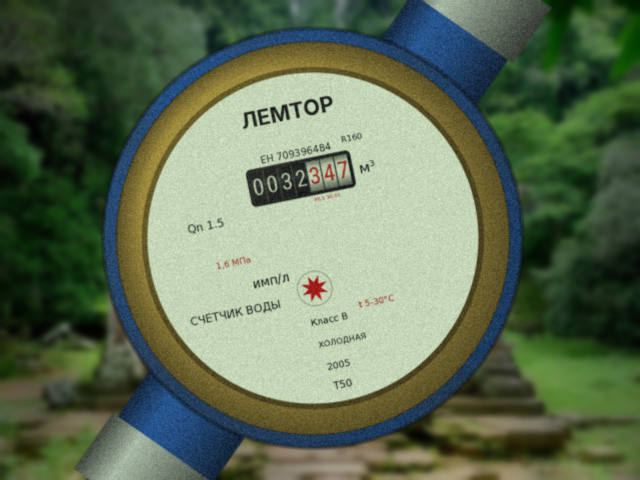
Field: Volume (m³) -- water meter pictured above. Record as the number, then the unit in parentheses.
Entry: 32.347 (m³)
